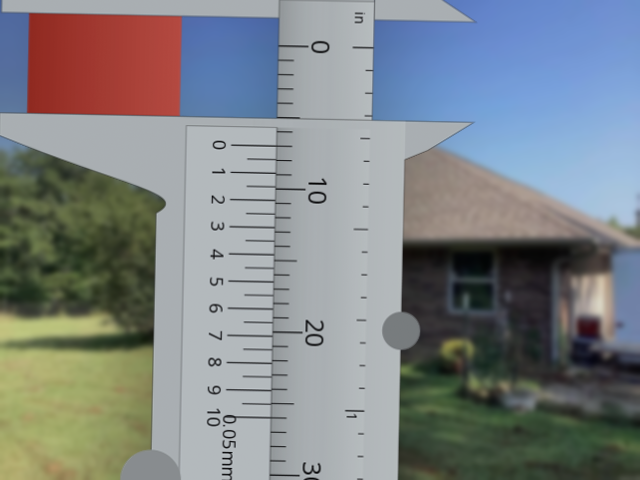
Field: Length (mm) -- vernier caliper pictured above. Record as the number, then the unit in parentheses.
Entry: 7.0 (mm)
